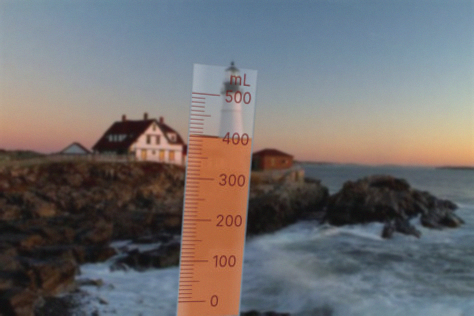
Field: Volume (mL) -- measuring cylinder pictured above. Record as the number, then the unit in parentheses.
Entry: 400 (mL)
